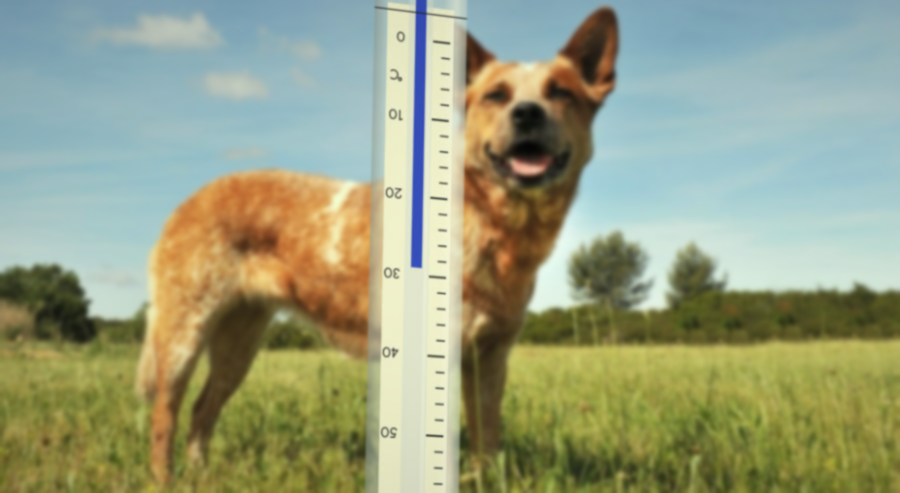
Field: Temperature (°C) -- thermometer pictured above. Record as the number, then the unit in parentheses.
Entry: 29 (°C)
